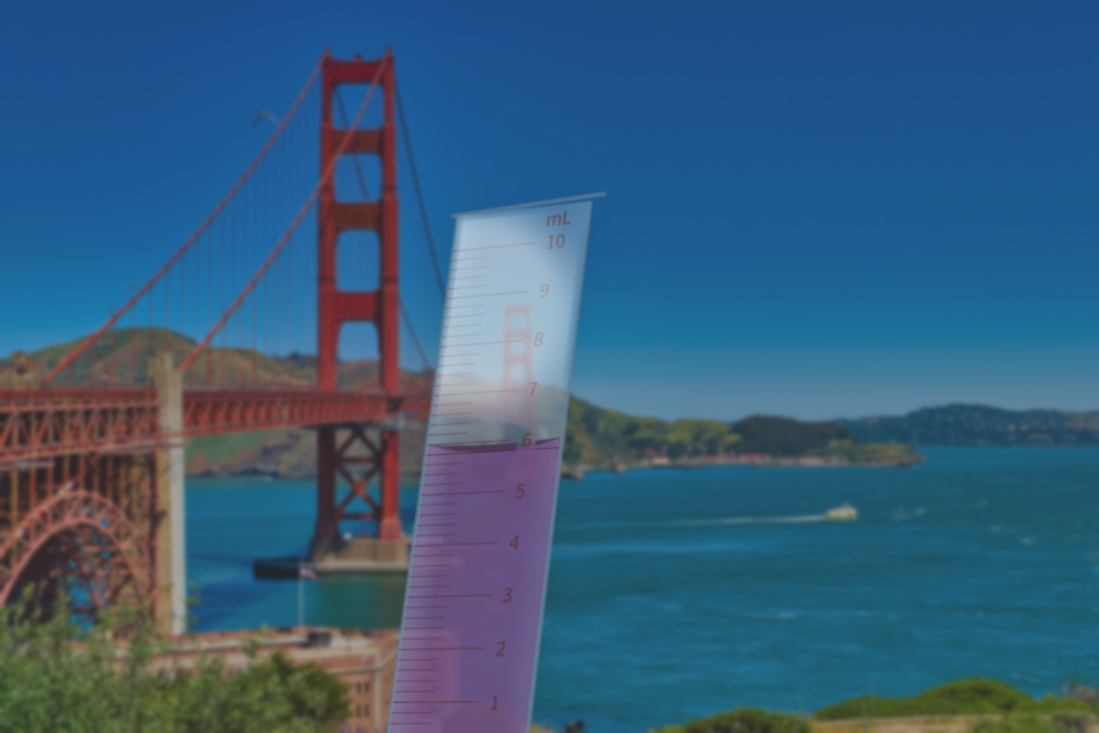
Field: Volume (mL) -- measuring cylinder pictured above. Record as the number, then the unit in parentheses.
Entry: 5.8 (mL)
